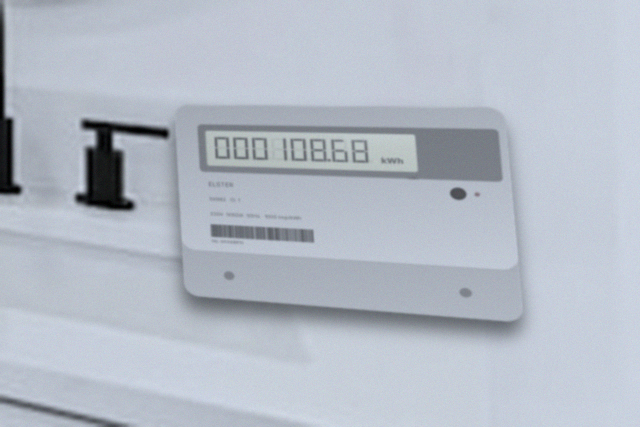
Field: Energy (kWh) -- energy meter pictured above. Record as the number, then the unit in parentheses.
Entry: 108.68 (kWh)
